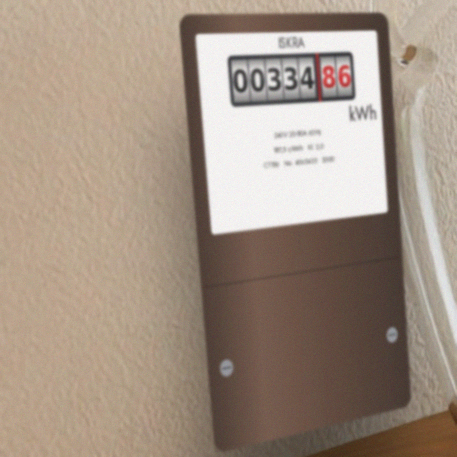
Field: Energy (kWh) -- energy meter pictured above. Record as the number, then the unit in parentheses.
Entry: 334.86 (kWh)
